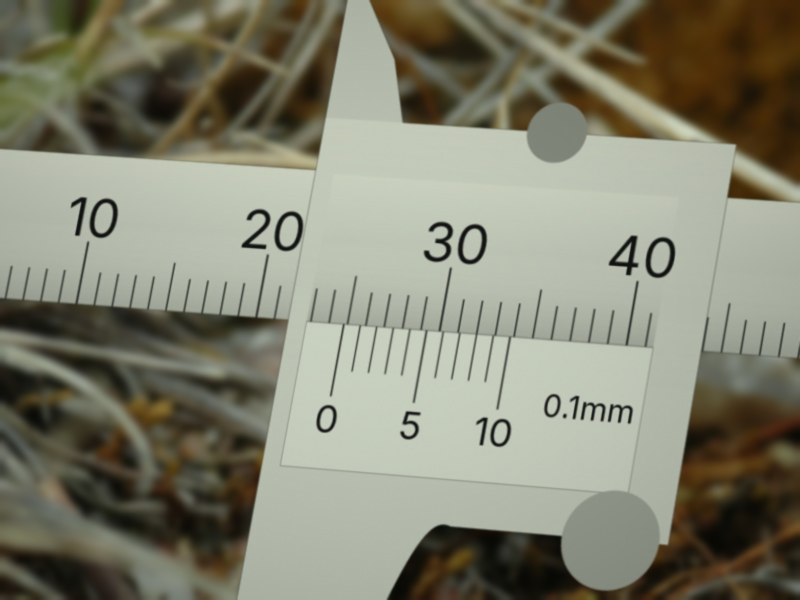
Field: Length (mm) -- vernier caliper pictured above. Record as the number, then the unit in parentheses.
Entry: 24.8 (mm)
